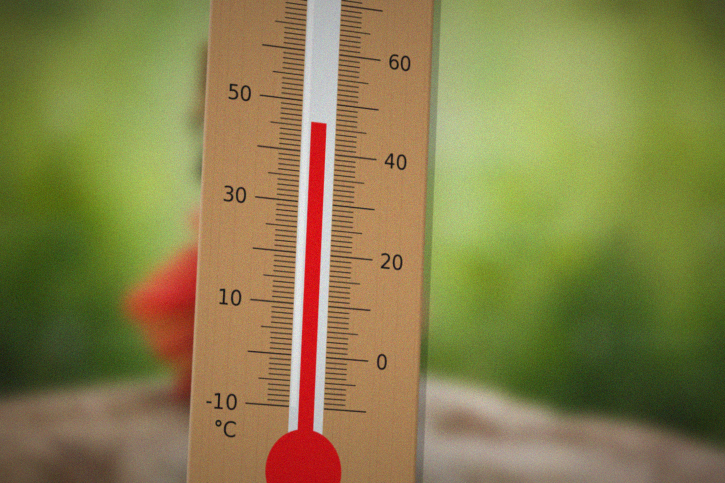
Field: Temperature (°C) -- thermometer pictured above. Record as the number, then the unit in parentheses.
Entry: 46 (°C)
